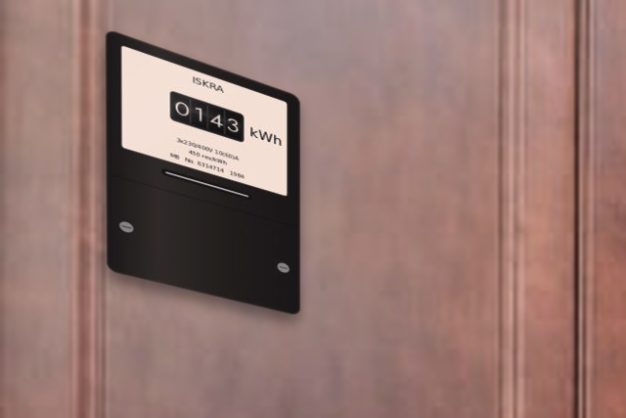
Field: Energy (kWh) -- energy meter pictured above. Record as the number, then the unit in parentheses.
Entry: 143 (kWh)
